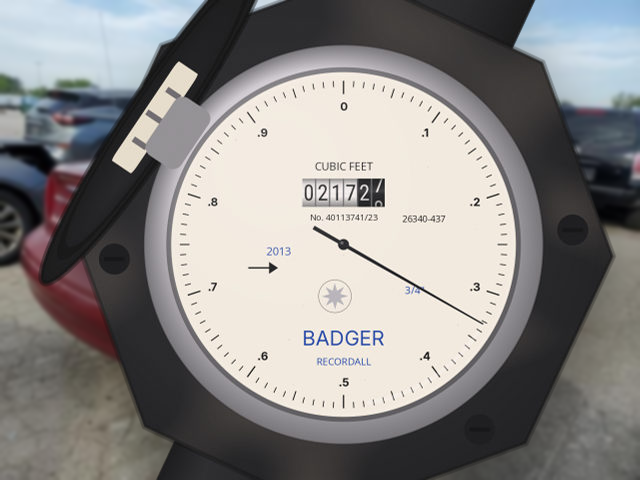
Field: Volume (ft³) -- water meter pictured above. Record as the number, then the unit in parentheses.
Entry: 21727.33 (ft³)
